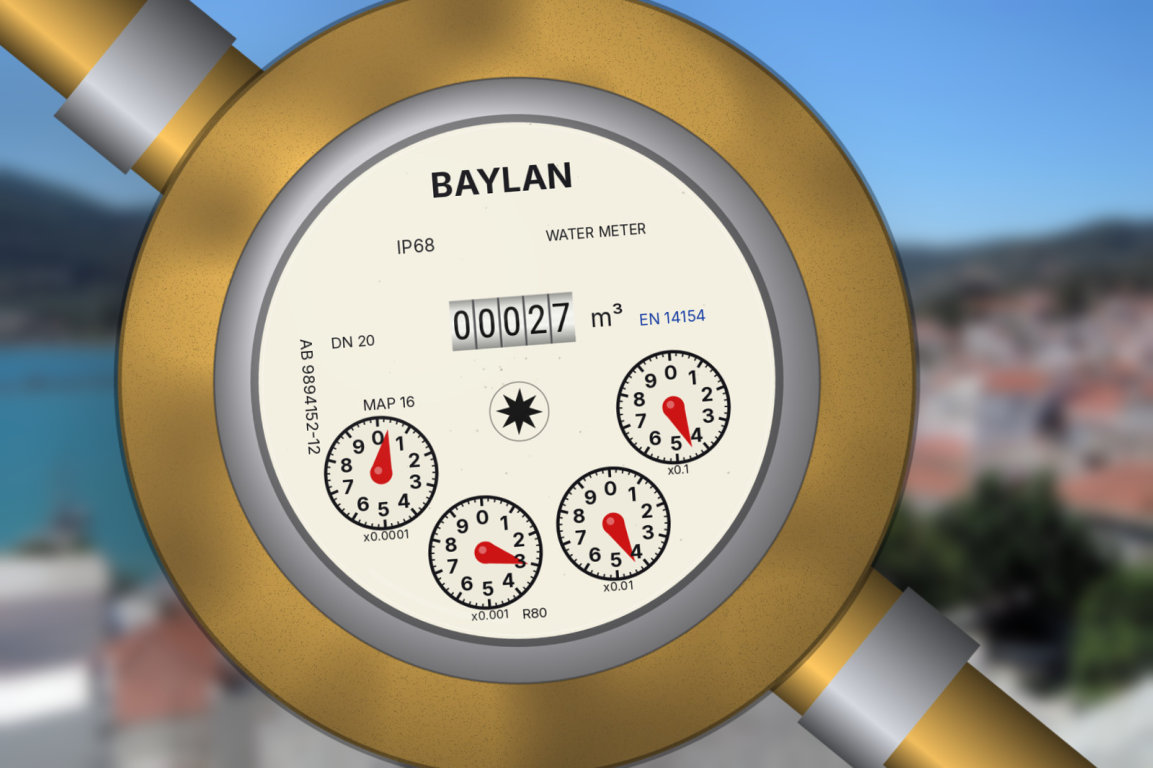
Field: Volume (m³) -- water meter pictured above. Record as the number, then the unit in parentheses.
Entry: 27.4430 (m³)
